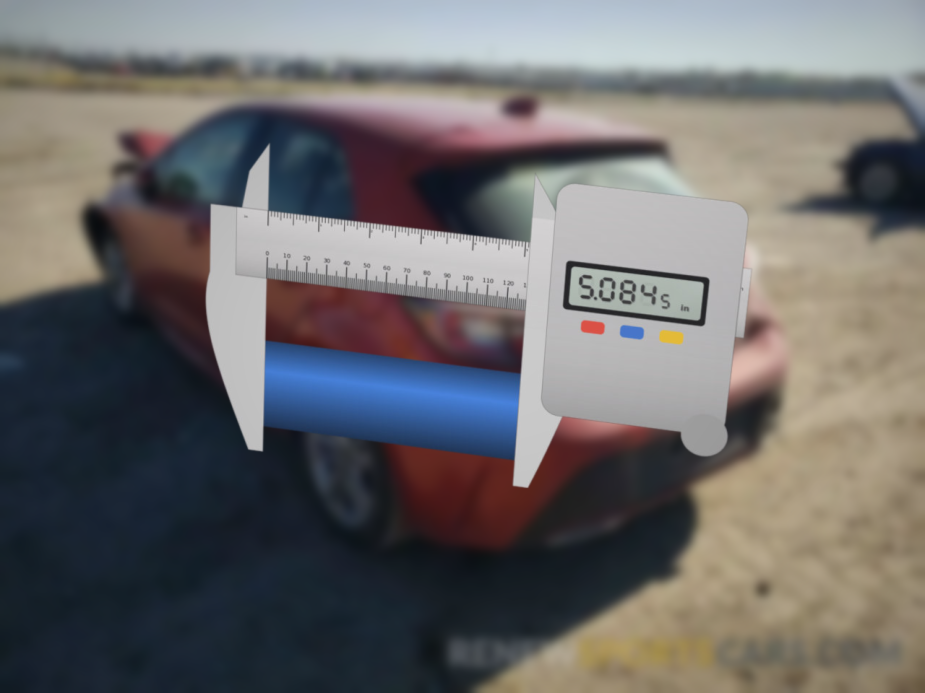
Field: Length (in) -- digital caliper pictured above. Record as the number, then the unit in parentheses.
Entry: 5.0845 (in)
